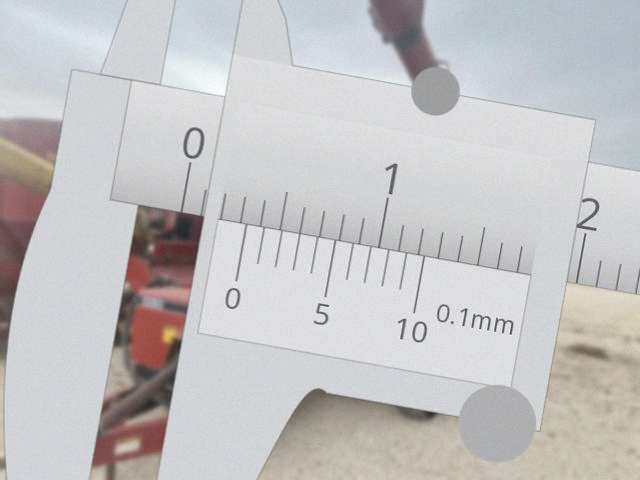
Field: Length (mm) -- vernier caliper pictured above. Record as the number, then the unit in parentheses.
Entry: 3.3 (mm)
